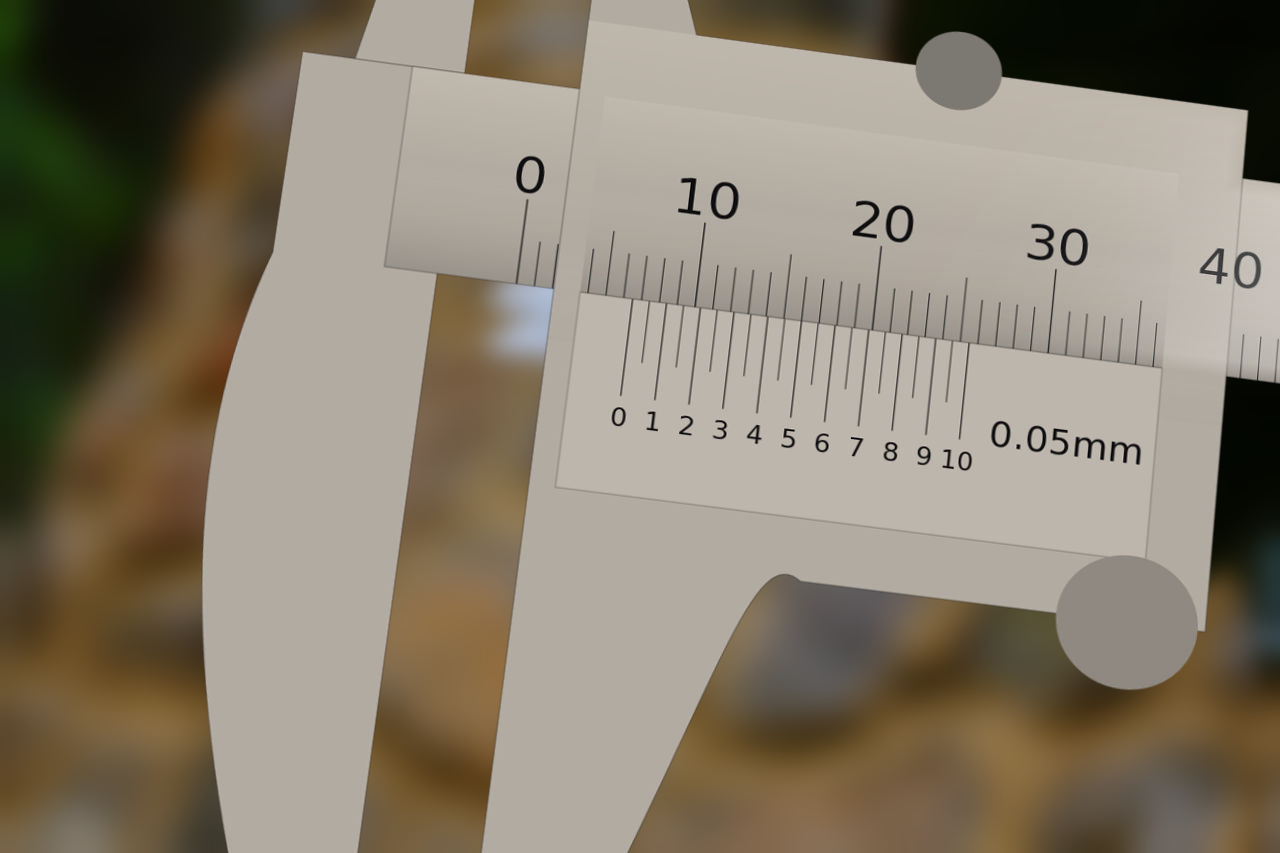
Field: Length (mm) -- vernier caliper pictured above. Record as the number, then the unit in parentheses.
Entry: 6.5 (mm)
